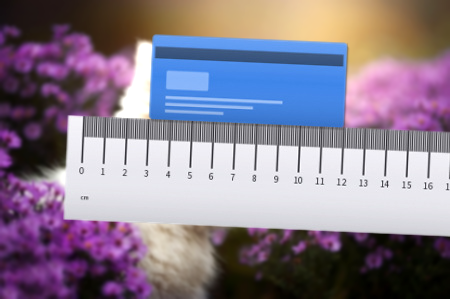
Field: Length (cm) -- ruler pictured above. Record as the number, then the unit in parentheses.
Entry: 9 (cm)
